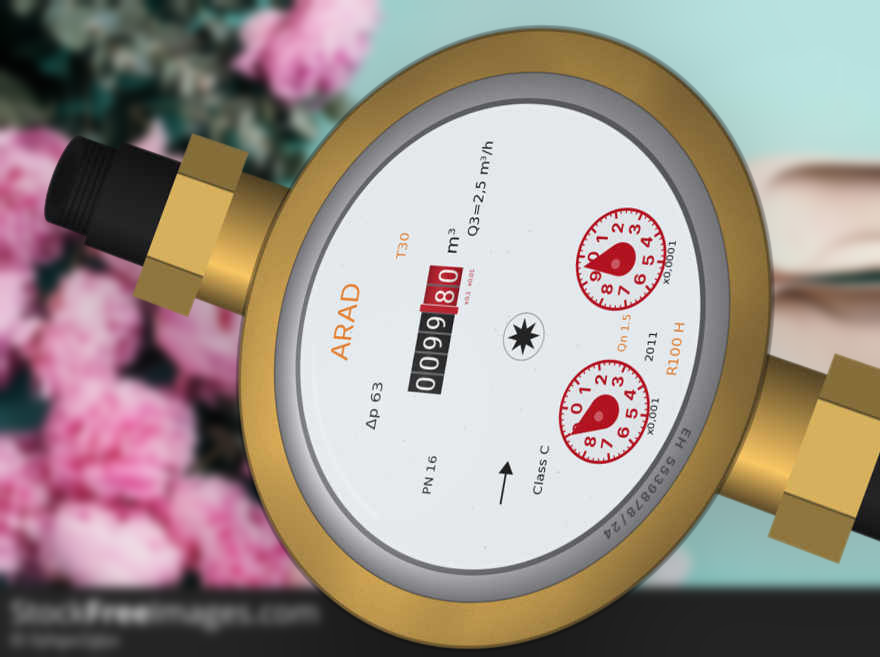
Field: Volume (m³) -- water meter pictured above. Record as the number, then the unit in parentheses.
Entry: 99.7989 (m³)
